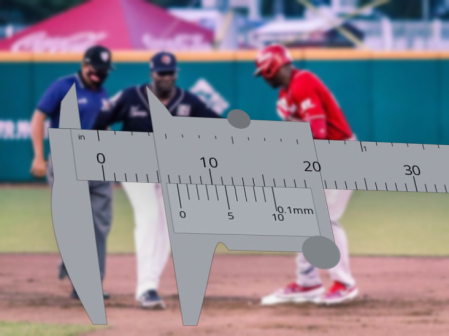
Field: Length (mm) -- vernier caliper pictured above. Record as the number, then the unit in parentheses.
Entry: 6.7 (mm)
